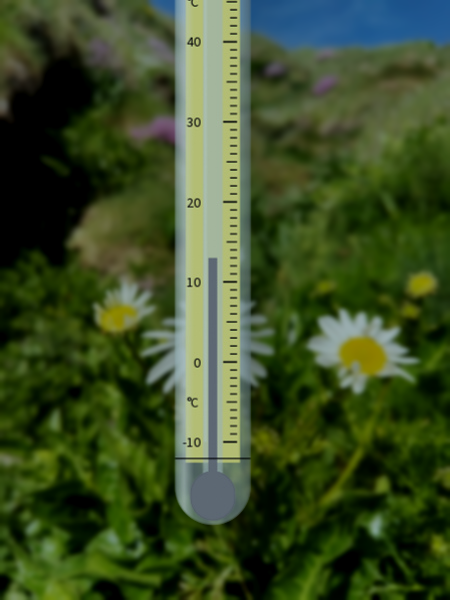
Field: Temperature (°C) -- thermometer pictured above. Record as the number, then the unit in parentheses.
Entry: 13 (°C)
